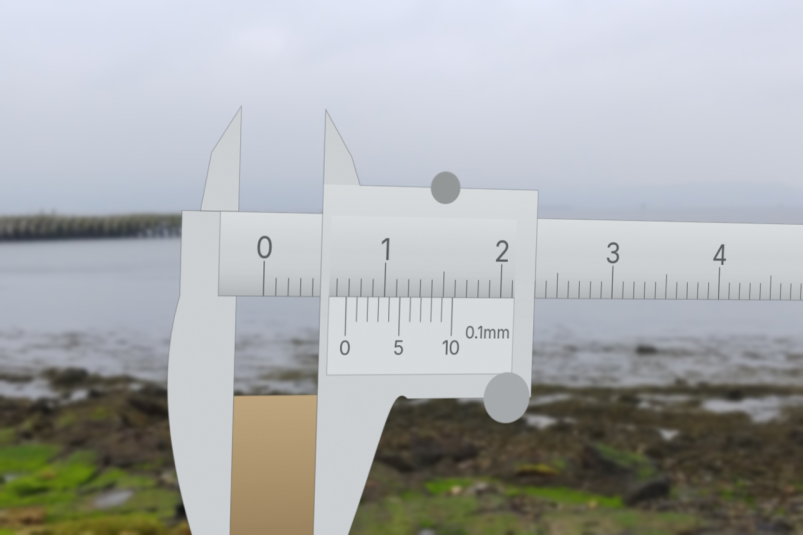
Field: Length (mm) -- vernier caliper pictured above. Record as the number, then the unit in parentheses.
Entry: 6.8 (mm)
